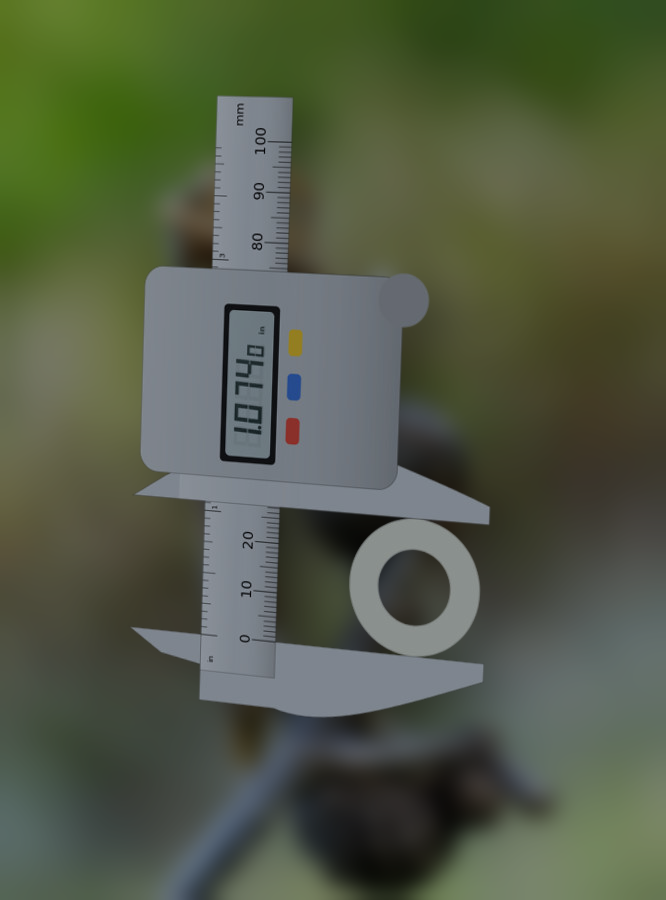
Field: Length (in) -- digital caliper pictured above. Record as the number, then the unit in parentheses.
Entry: 1.0740 (in)
